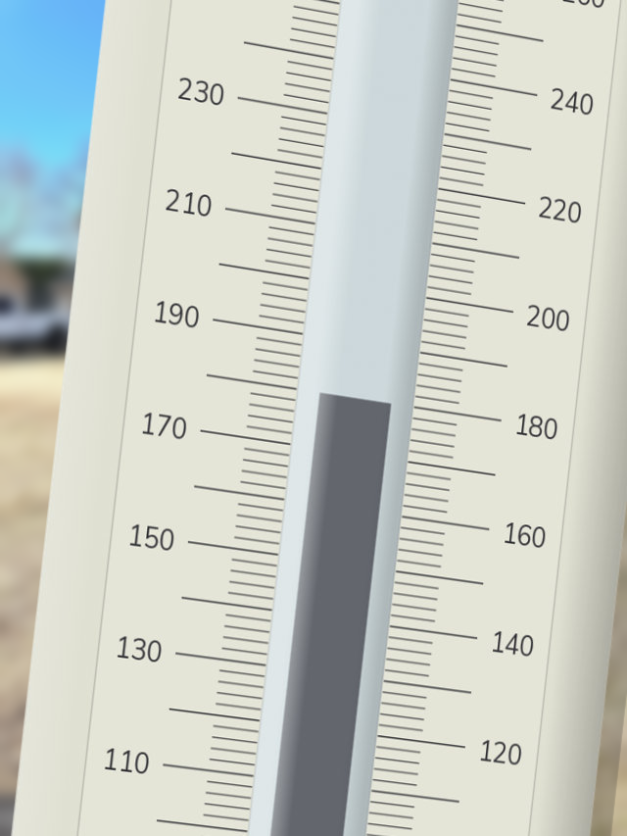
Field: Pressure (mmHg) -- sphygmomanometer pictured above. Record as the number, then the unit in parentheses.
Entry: 180 (mmHg)
